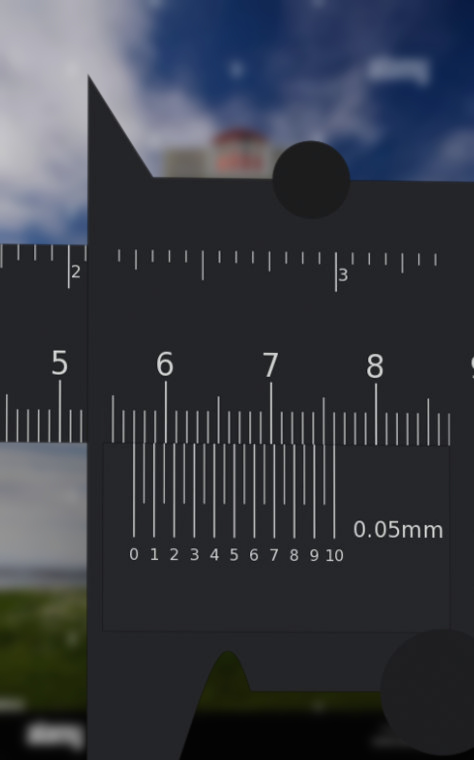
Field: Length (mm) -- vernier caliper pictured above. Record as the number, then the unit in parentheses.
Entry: 57.0 (mm)
